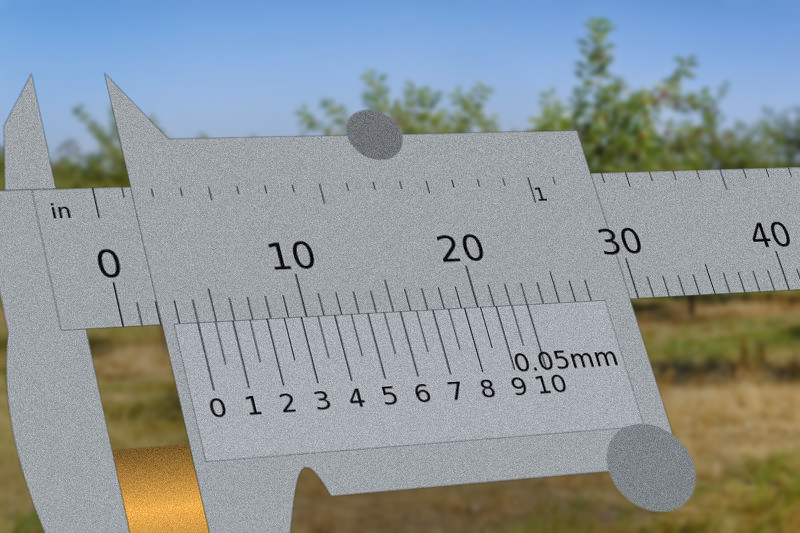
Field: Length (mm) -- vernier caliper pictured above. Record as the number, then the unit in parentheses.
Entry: 4.0 (mm)
